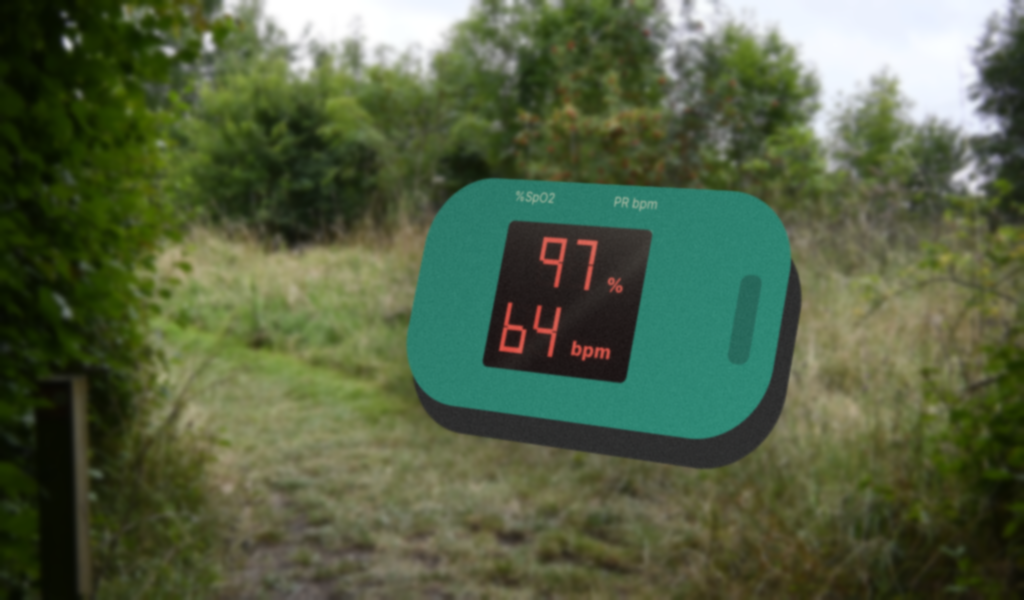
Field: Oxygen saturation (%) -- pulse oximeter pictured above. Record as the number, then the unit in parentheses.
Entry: 97 (%)
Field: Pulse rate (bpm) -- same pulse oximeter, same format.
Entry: 64 (bpm)
